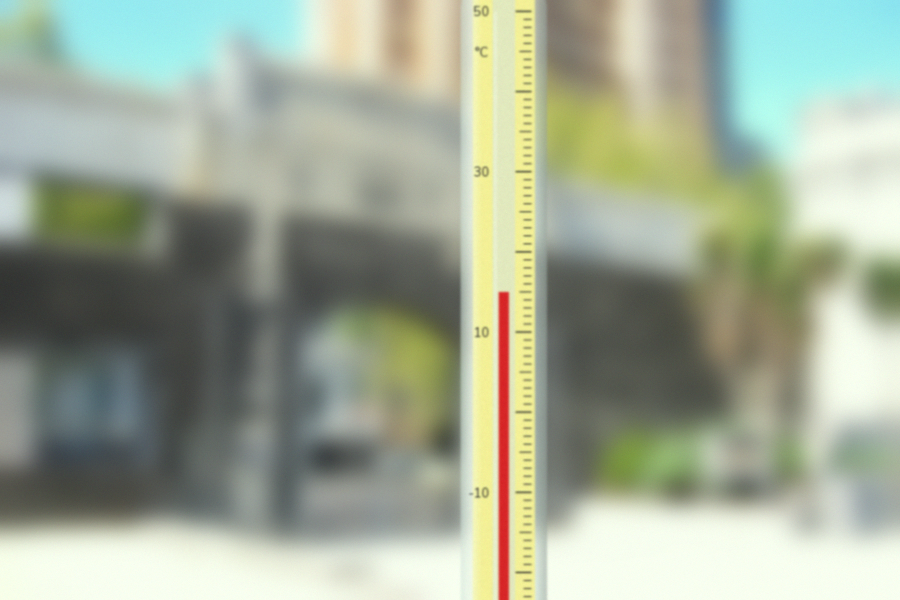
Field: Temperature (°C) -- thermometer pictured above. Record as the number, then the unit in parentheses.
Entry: 15 (°C)
